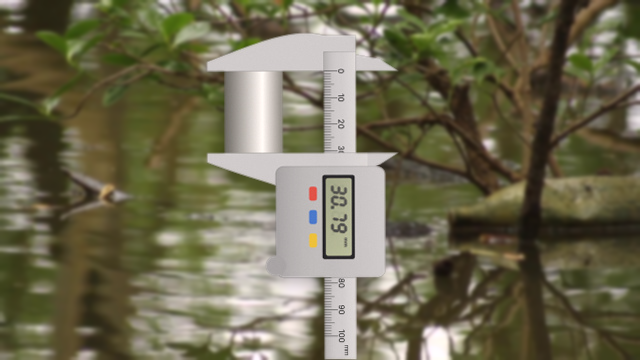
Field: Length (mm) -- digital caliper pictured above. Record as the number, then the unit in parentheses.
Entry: 30.79 (mm)
